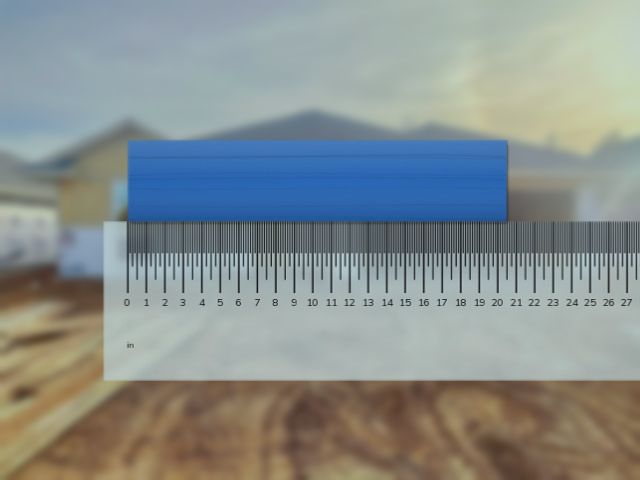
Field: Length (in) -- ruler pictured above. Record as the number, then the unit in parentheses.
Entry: 20.5 (in)
